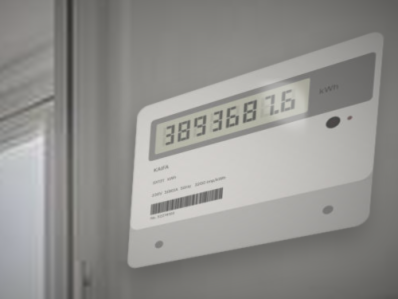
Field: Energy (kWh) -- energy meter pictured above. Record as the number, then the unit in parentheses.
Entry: 3893687.6 (kWh)
